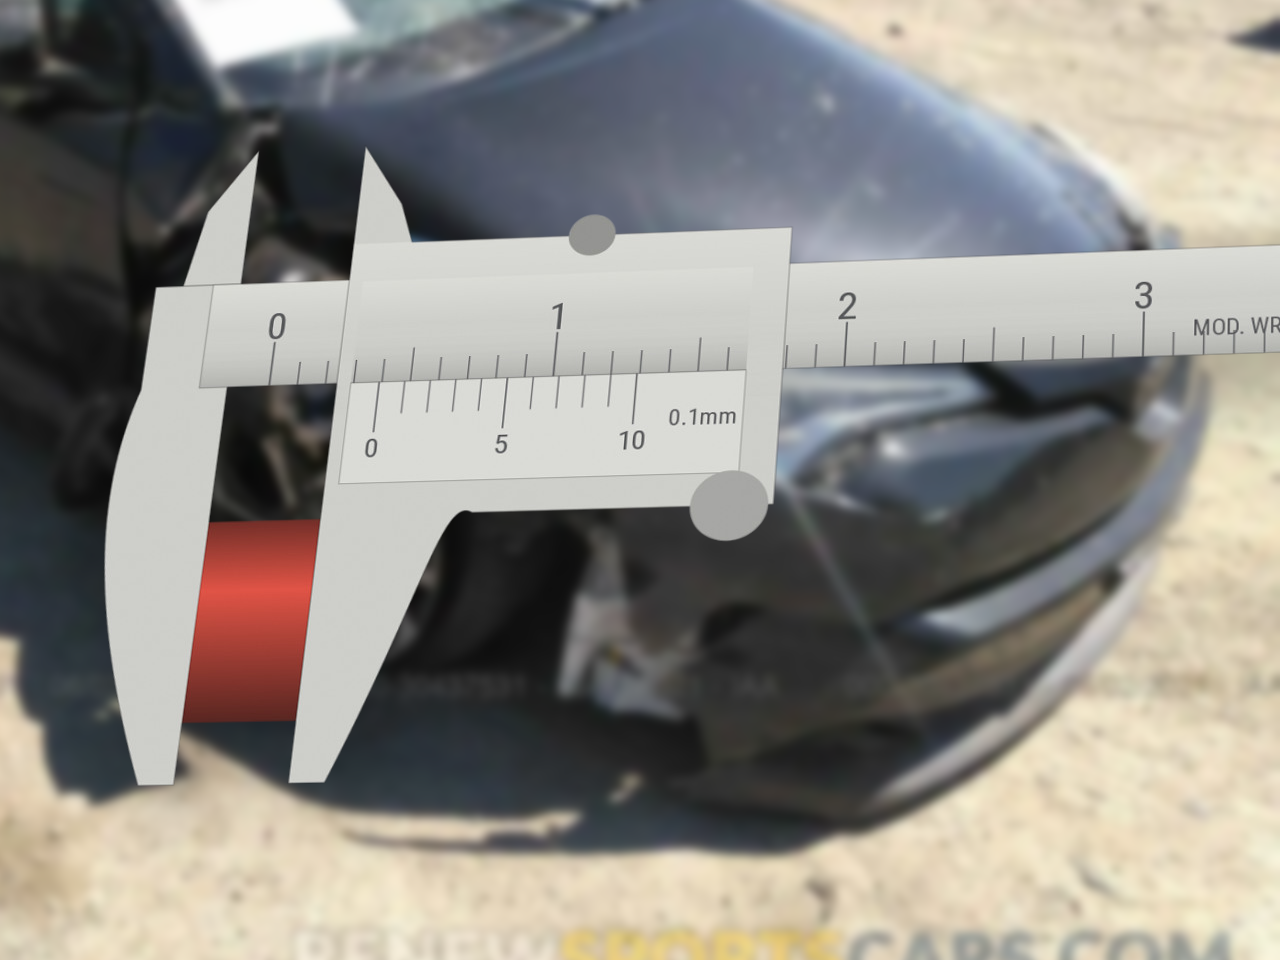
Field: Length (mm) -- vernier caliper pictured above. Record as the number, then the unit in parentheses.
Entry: 3.9 (mm)
